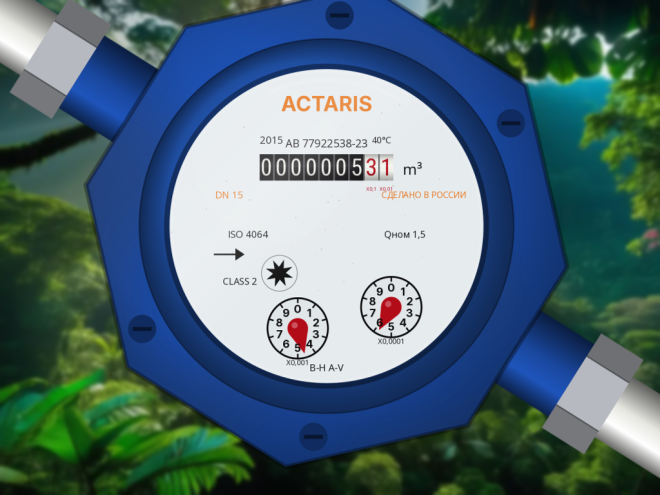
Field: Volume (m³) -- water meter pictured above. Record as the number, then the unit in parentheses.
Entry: 5.3145 (m³)
